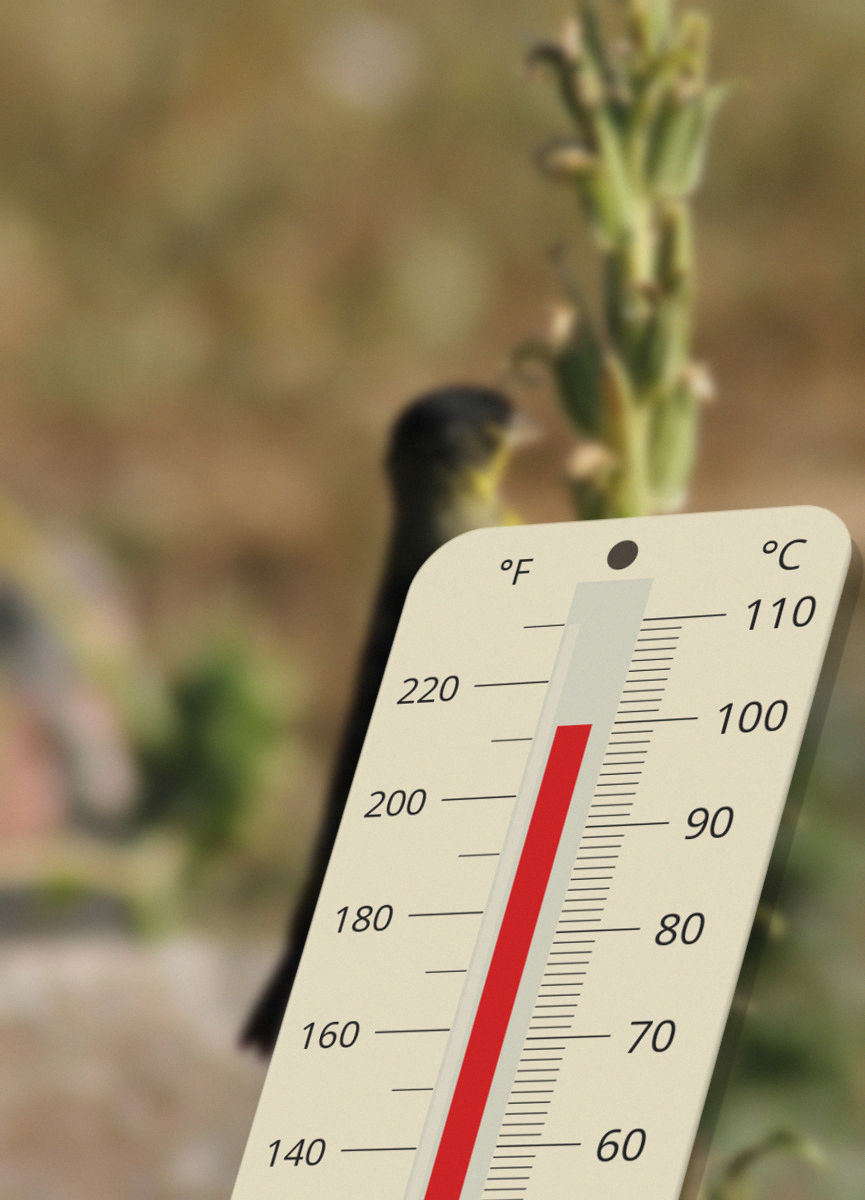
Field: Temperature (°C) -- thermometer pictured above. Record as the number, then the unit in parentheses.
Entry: 100 (°C)
